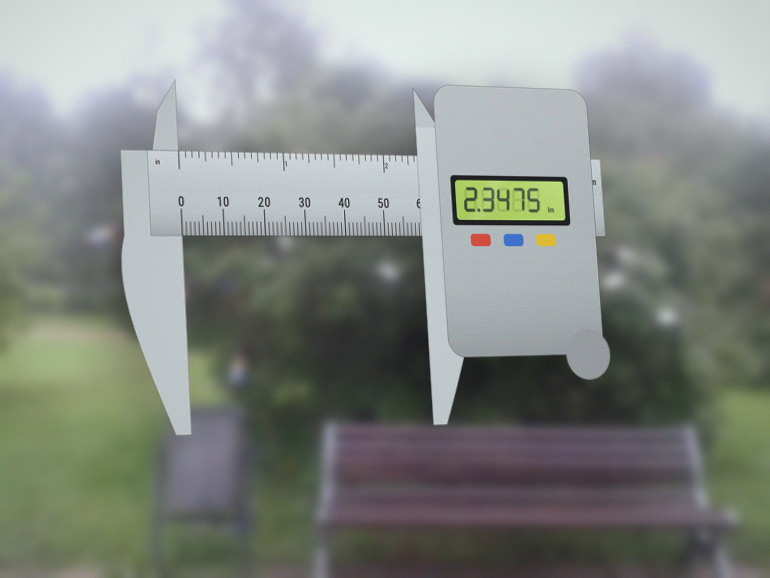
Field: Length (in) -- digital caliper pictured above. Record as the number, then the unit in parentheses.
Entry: 2.3475 (in)
